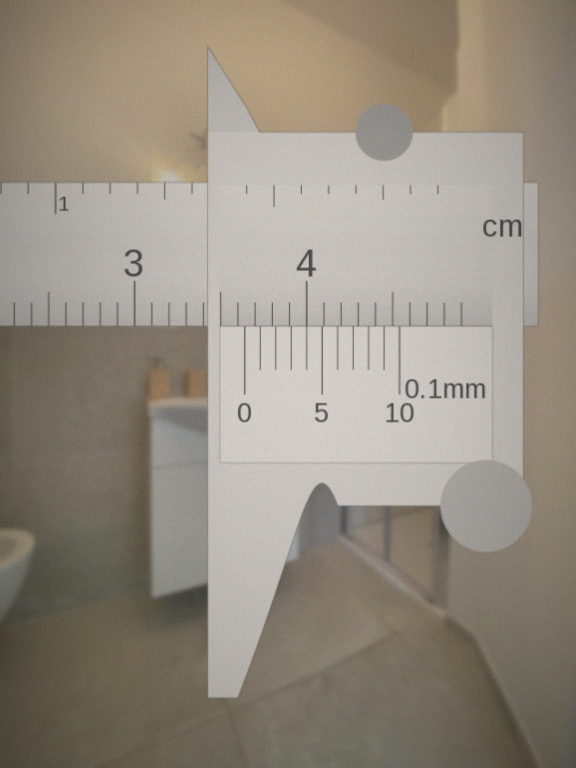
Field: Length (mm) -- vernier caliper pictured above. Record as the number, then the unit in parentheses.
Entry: 36.4 (mm)
